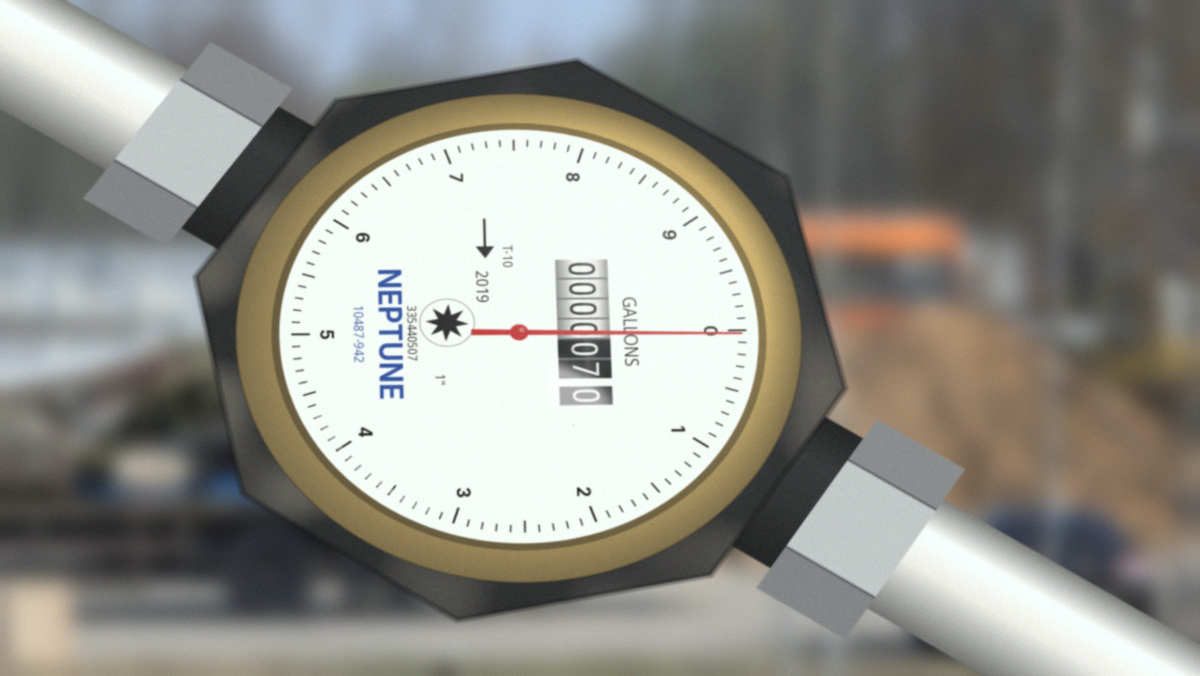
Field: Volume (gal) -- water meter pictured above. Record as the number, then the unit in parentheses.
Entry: 70.0 (gal)
